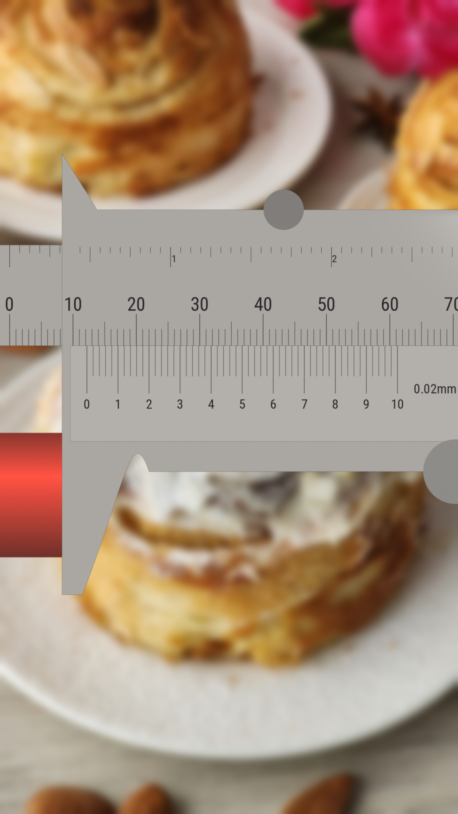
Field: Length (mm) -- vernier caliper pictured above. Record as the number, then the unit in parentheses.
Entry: 12.2 (mm)
